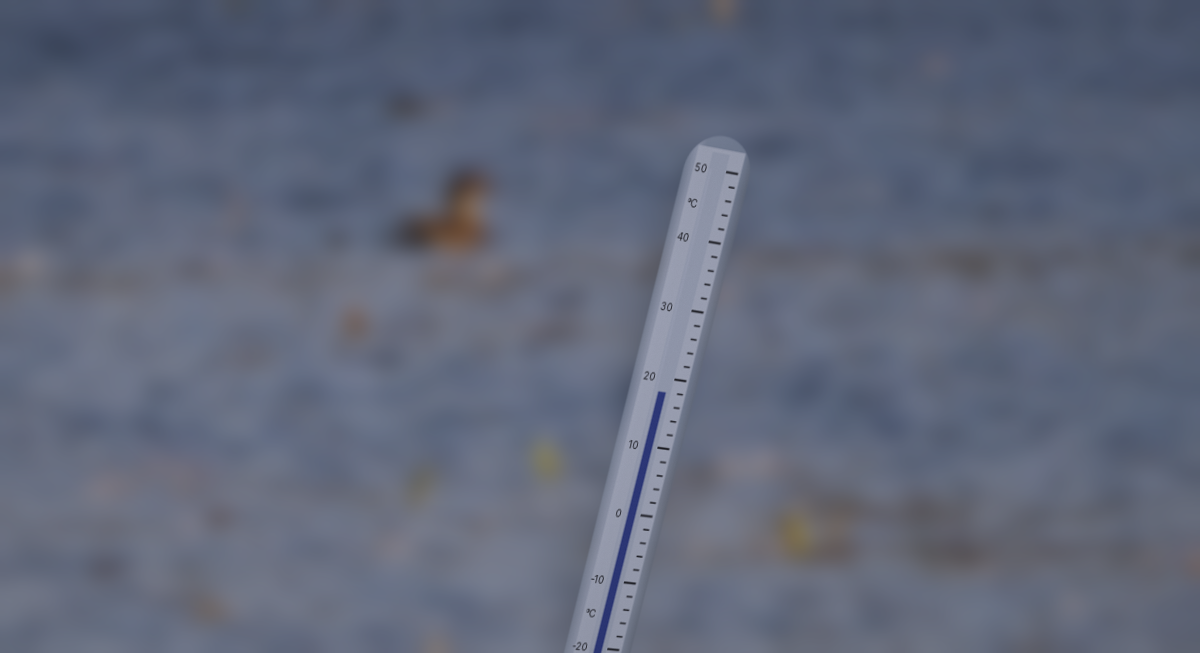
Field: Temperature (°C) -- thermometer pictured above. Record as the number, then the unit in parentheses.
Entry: 18 (°C)
